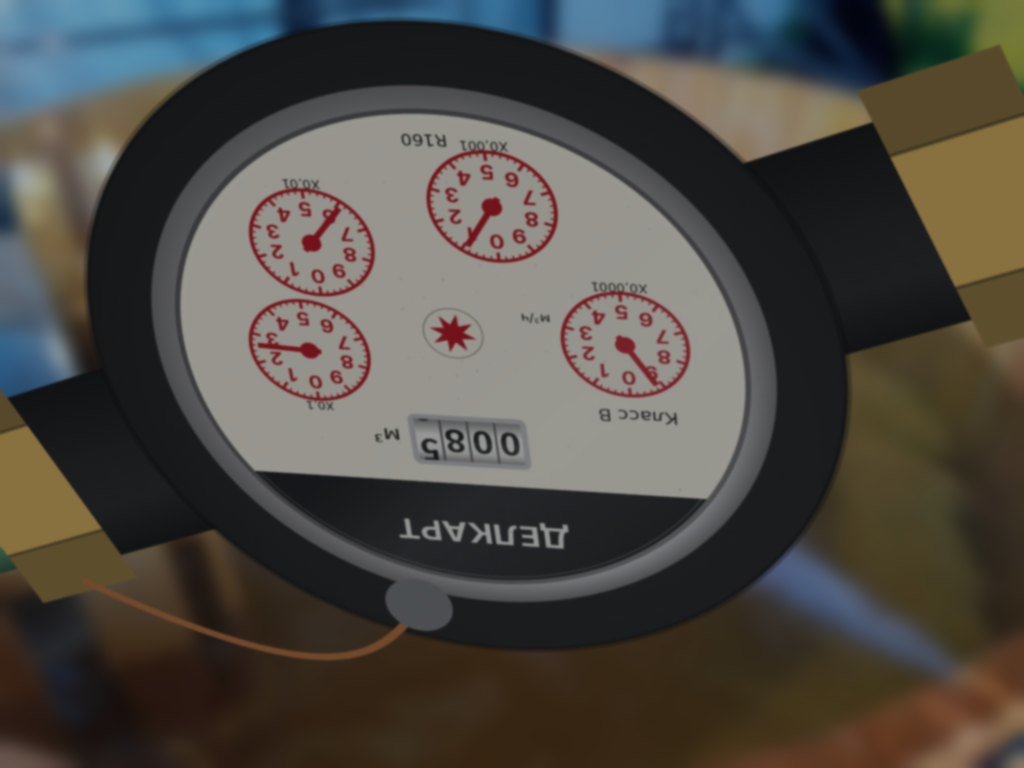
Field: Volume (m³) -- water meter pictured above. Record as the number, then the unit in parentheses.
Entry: 85.2609 (m³)
